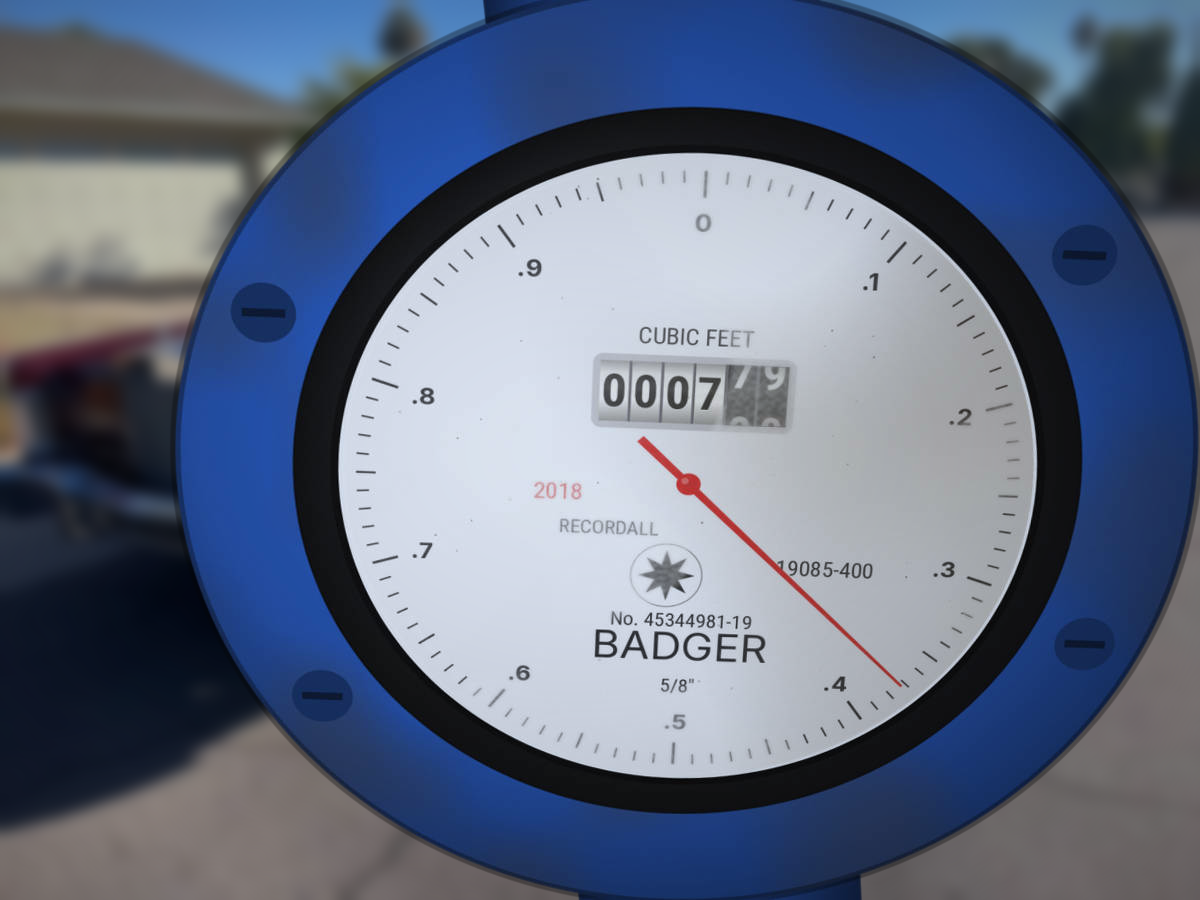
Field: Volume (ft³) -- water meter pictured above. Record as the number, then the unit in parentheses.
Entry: 779.37 (ft³)
